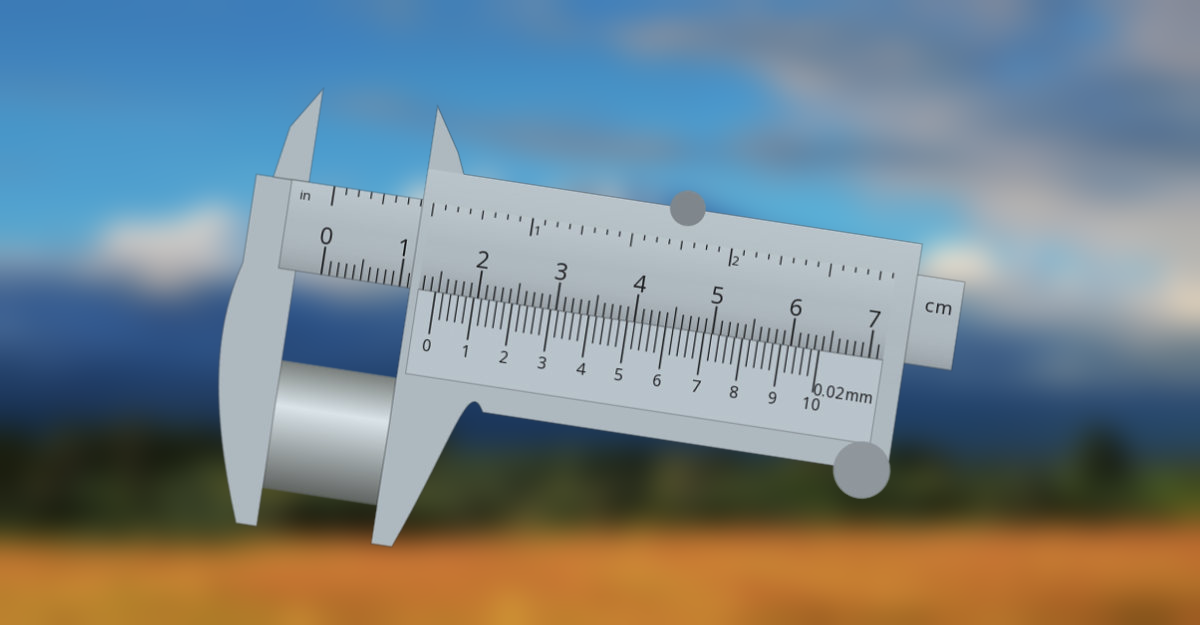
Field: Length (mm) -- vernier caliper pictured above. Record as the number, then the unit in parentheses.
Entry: 14.6 (mm)
